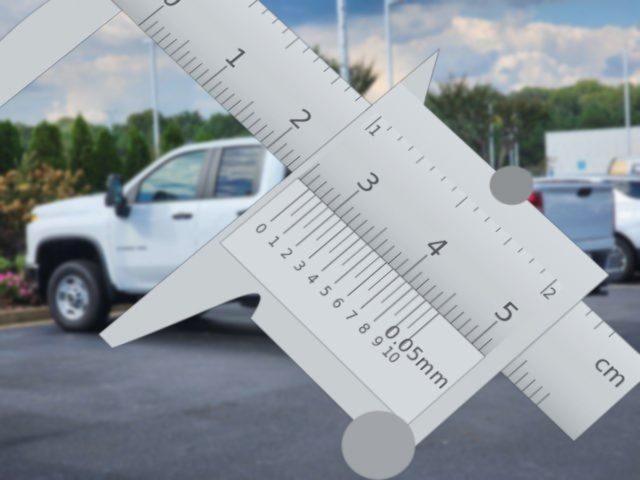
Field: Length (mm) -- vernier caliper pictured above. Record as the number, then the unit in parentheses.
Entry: 26.4 (mm)
